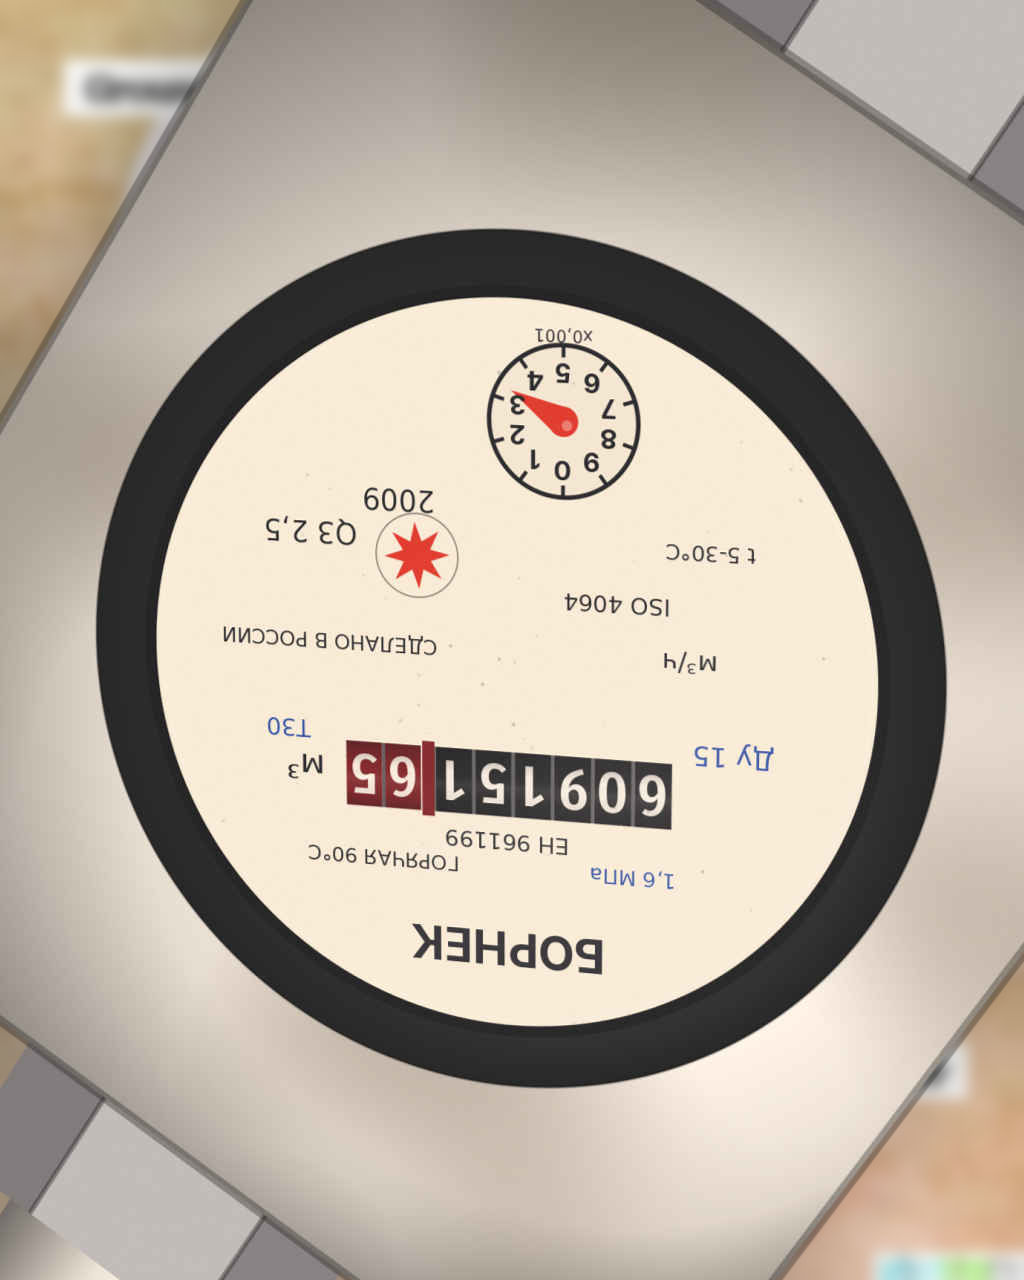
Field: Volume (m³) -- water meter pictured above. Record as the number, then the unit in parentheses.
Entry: 609151.653 (m³)
